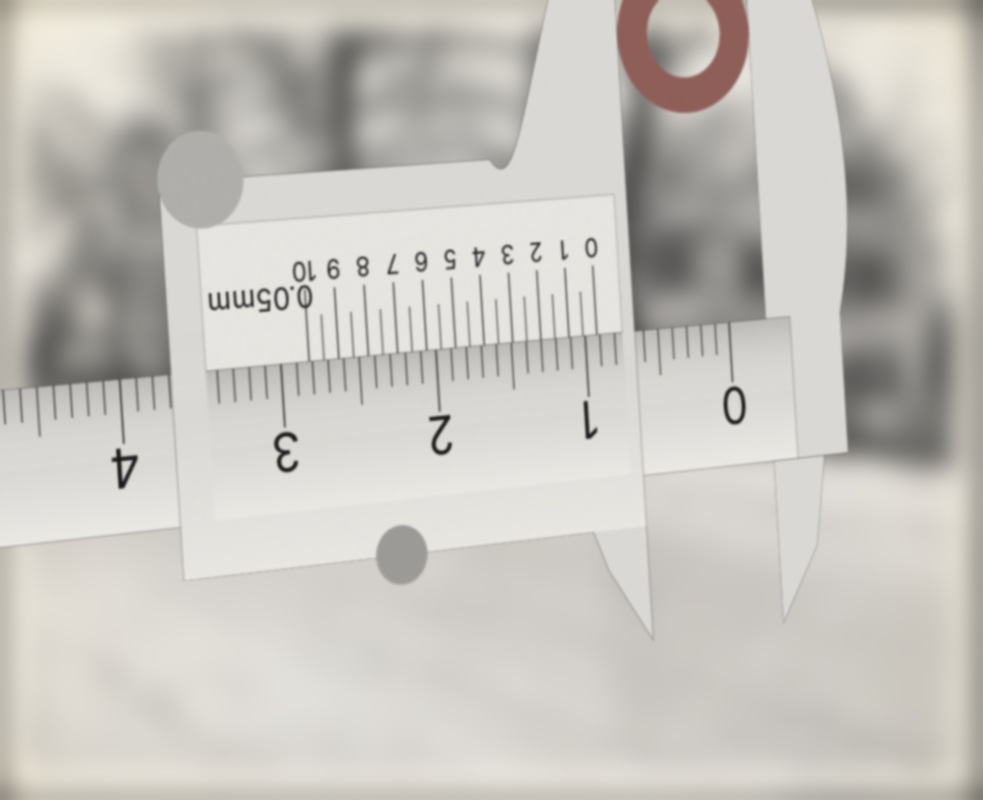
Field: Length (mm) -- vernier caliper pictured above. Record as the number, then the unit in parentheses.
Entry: 9.2 (mm)
